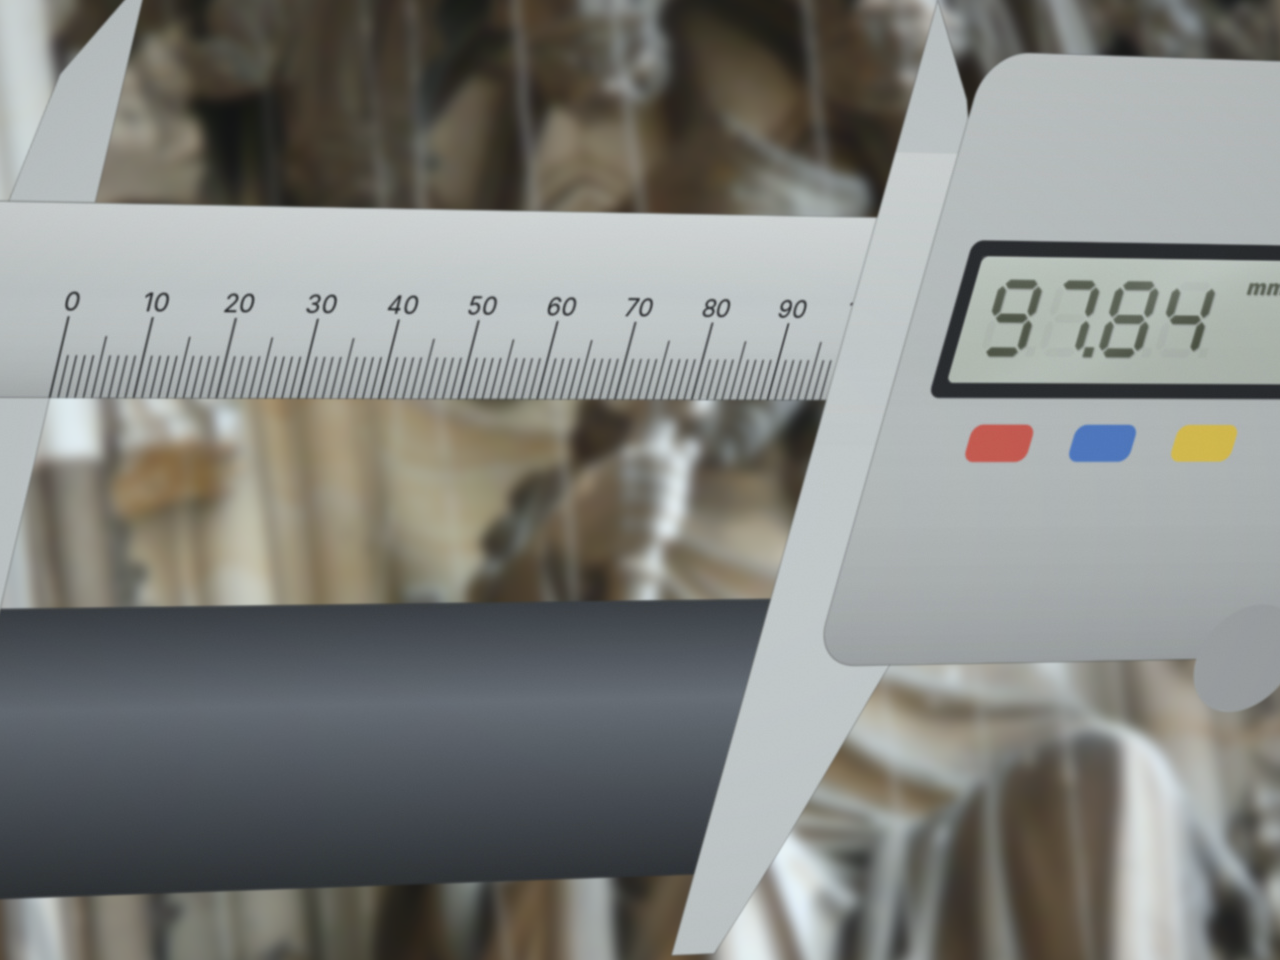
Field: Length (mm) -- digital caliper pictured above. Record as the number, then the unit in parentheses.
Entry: 97.84 (mm)
